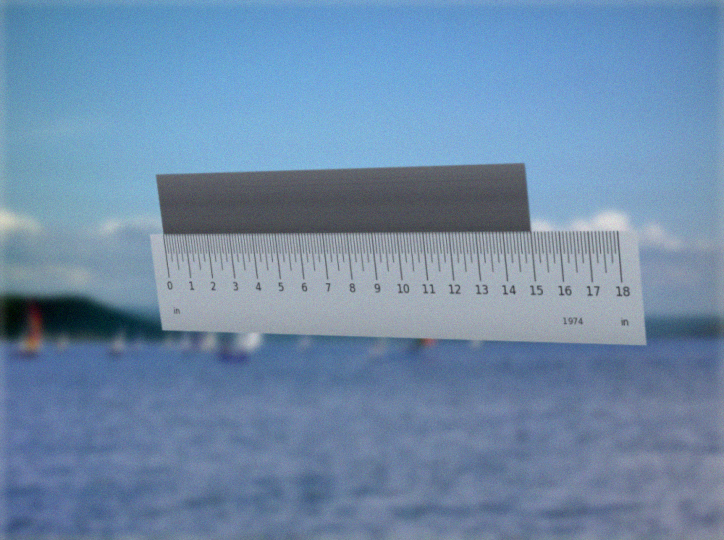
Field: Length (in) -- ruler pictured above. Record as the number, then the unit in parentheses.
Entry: 15 (in)
